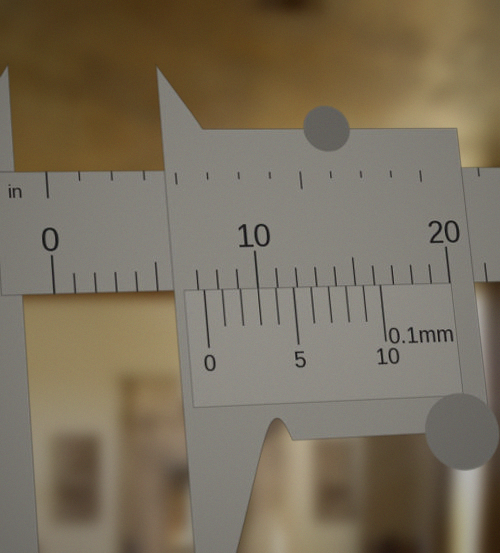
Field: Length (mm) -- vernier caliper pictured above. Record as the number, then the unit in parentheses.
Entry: 7.3 (mm)
